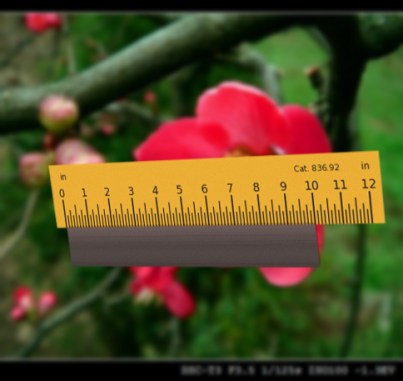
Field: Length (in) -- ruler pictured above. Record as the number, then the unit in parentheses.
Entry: 10 (in)
